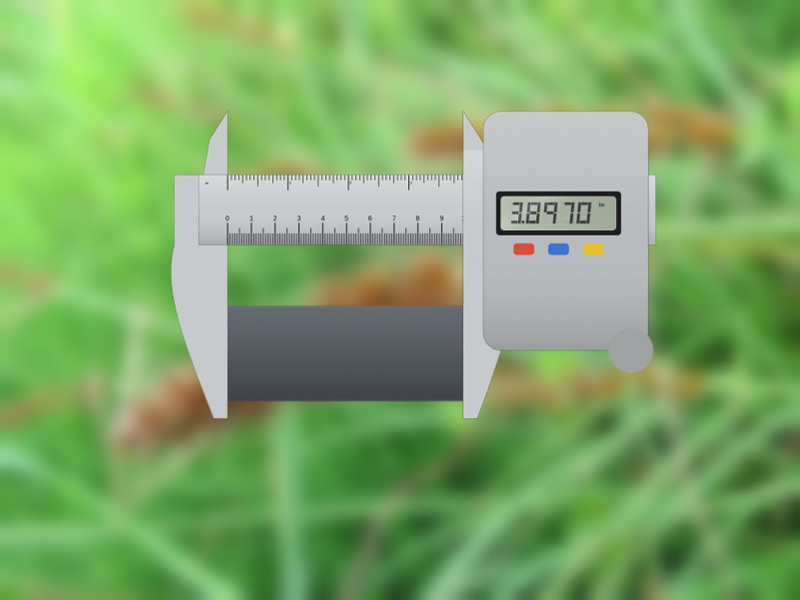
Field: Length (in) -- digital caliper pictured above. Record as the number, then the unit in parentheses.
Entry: 3.8970 (in)
